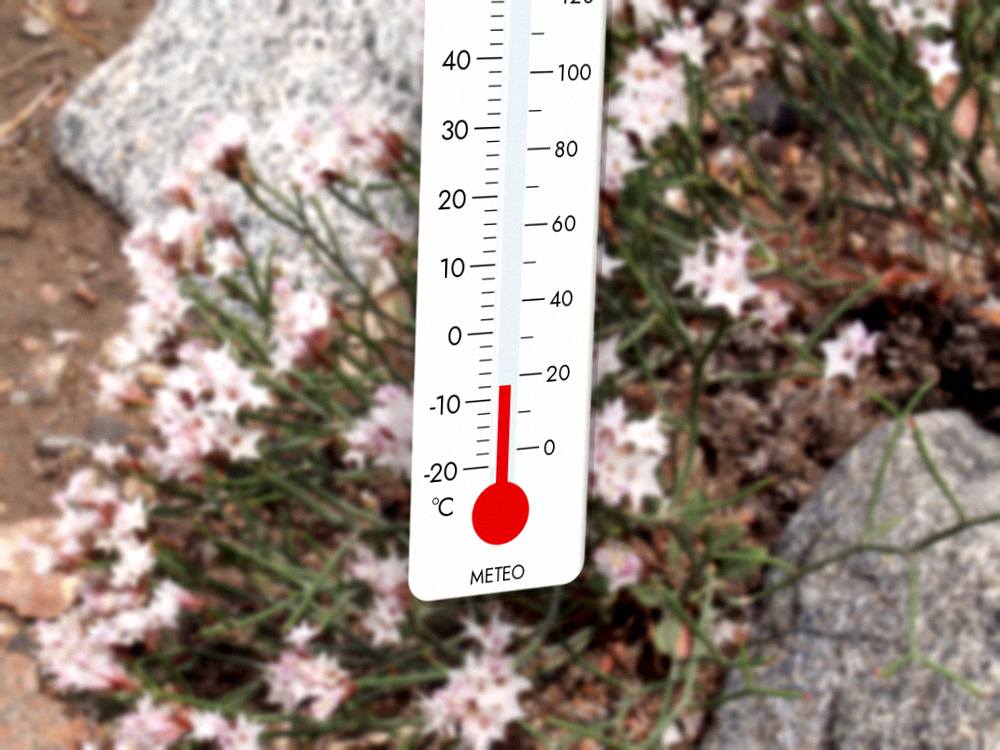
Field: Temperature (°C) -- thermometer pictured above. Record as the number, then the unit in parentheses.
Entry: -8 (°C)
